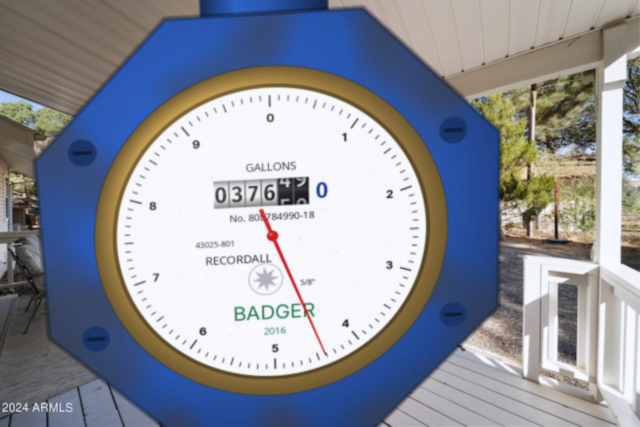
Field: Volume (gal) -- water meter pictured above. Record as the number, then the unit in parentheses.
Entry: 376494.4 (gal)
